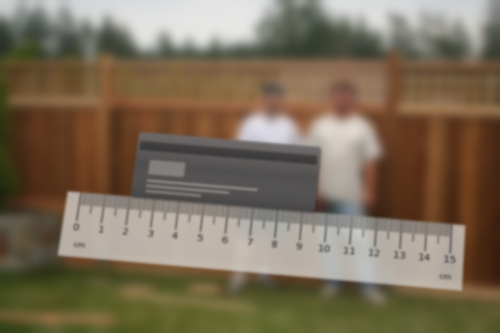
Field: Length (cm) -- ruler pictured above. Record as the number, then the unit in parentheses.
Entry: 7.5 (cm)
